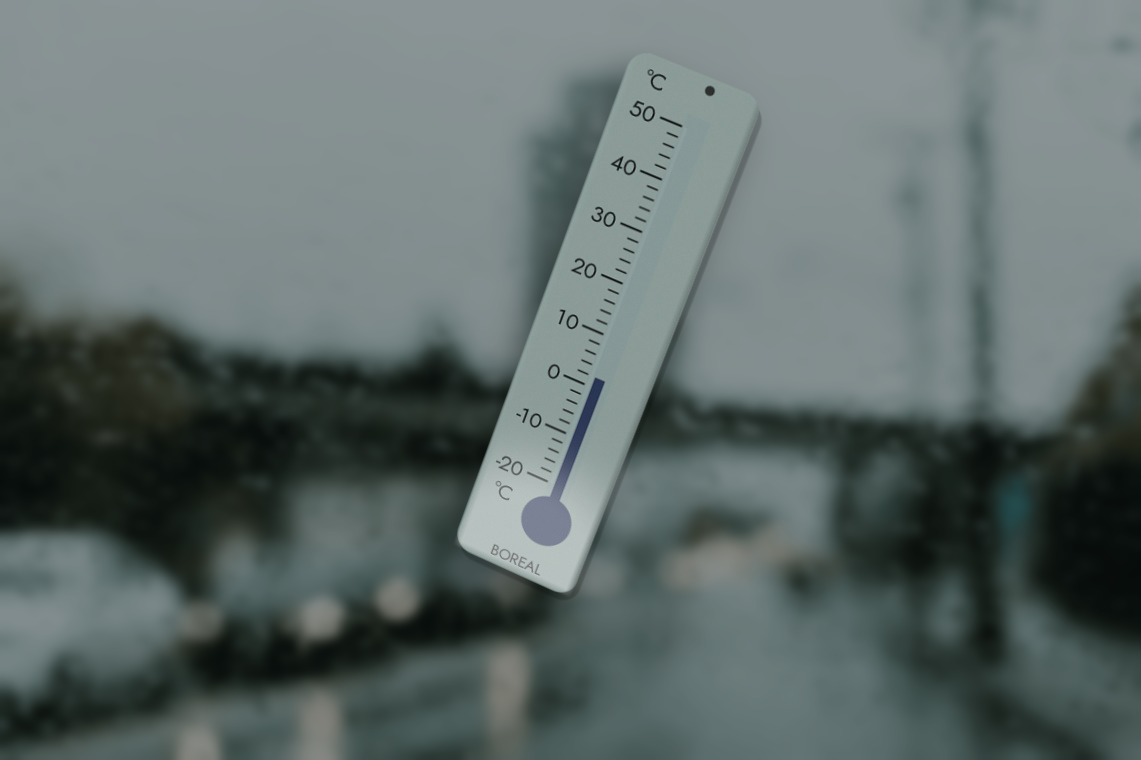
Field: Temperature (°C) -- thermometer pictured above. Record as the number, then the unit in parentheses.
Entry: 2 (°C)
